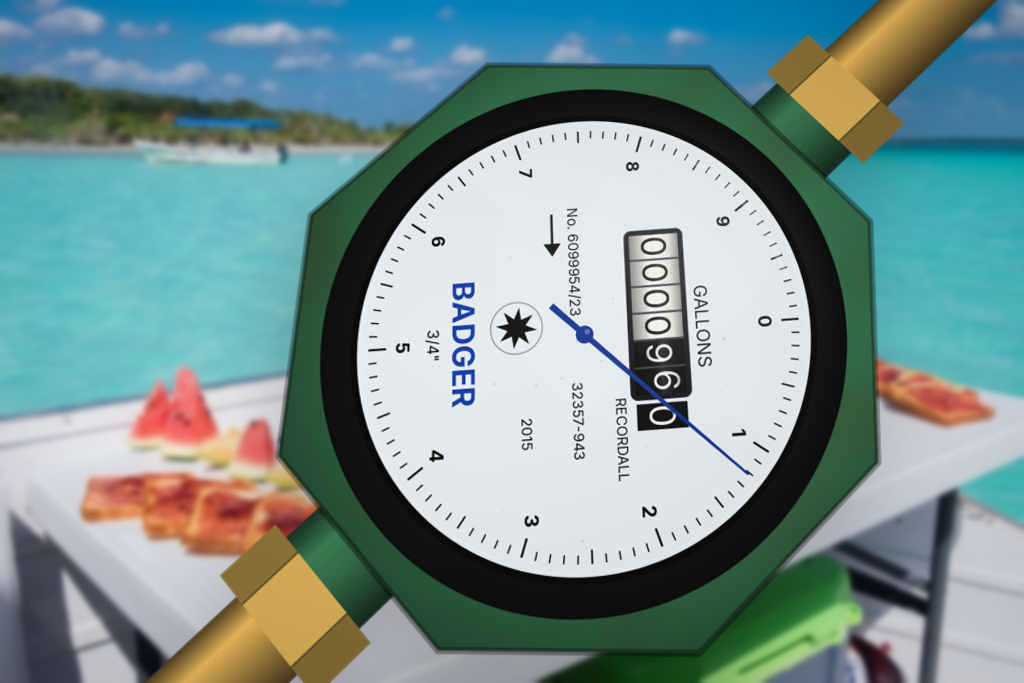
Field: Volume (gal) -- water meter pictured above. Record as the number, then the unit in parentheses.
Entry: 961.2 (gal)
